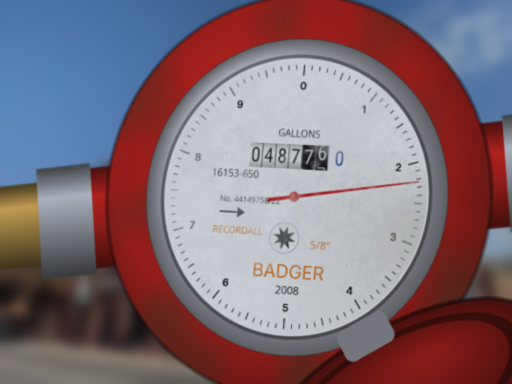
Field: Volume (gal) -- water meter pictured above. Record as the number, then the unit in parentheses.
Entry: 487762.2 (gal)
